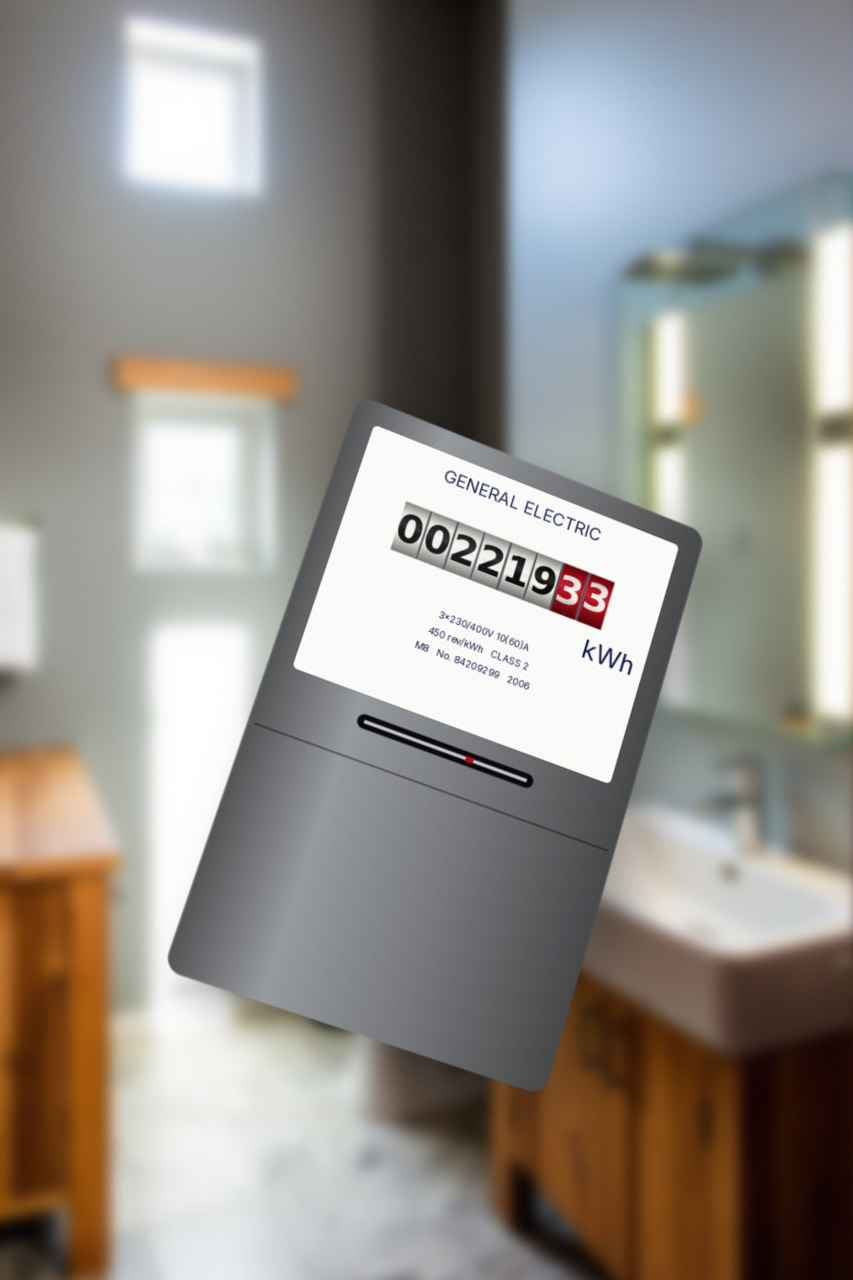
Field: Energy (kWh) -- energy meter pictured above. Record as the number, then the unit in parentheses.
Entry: 2219.33 (kWh)
